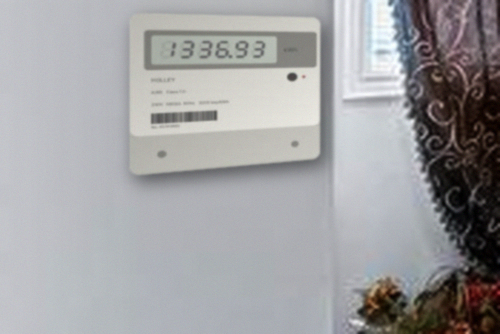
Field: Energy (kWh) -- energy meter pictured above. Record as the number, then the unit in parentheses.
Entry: 1336.93 (kWh)
